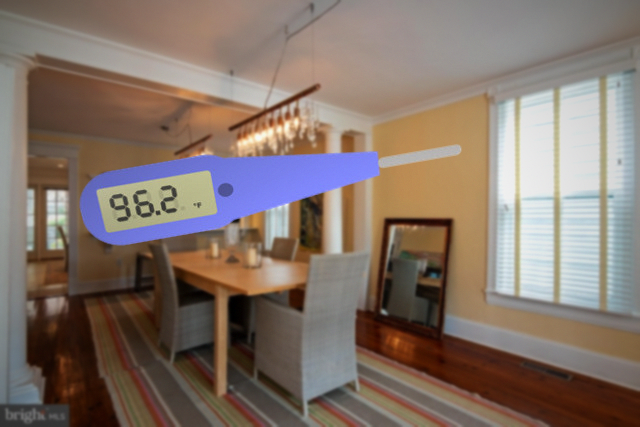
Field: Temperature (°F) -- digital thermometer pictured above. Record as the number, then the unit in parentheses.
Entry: 96.2 (°F)
